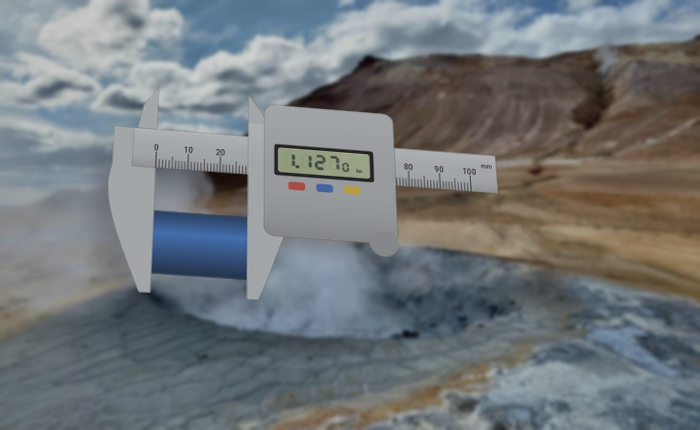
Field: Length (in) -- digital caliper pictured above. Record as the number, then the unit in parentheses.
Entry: 1.1270 (in)
